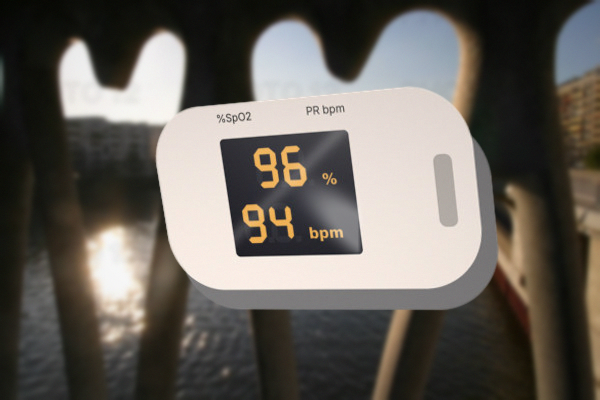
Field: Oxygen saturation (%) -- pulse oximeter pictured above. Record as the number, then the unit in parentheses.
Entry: 96 (%)
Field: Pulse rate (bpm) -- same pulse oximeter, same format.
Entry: 94 (bpm)
